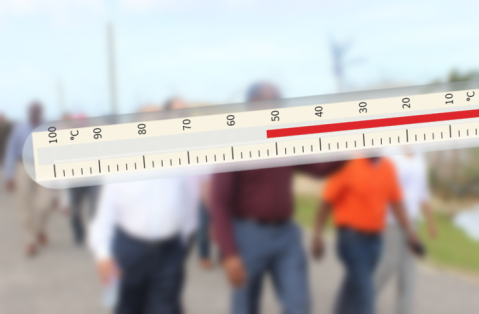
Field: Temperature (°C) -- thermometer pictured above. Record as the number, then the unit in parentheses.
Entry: 52 (°C)
